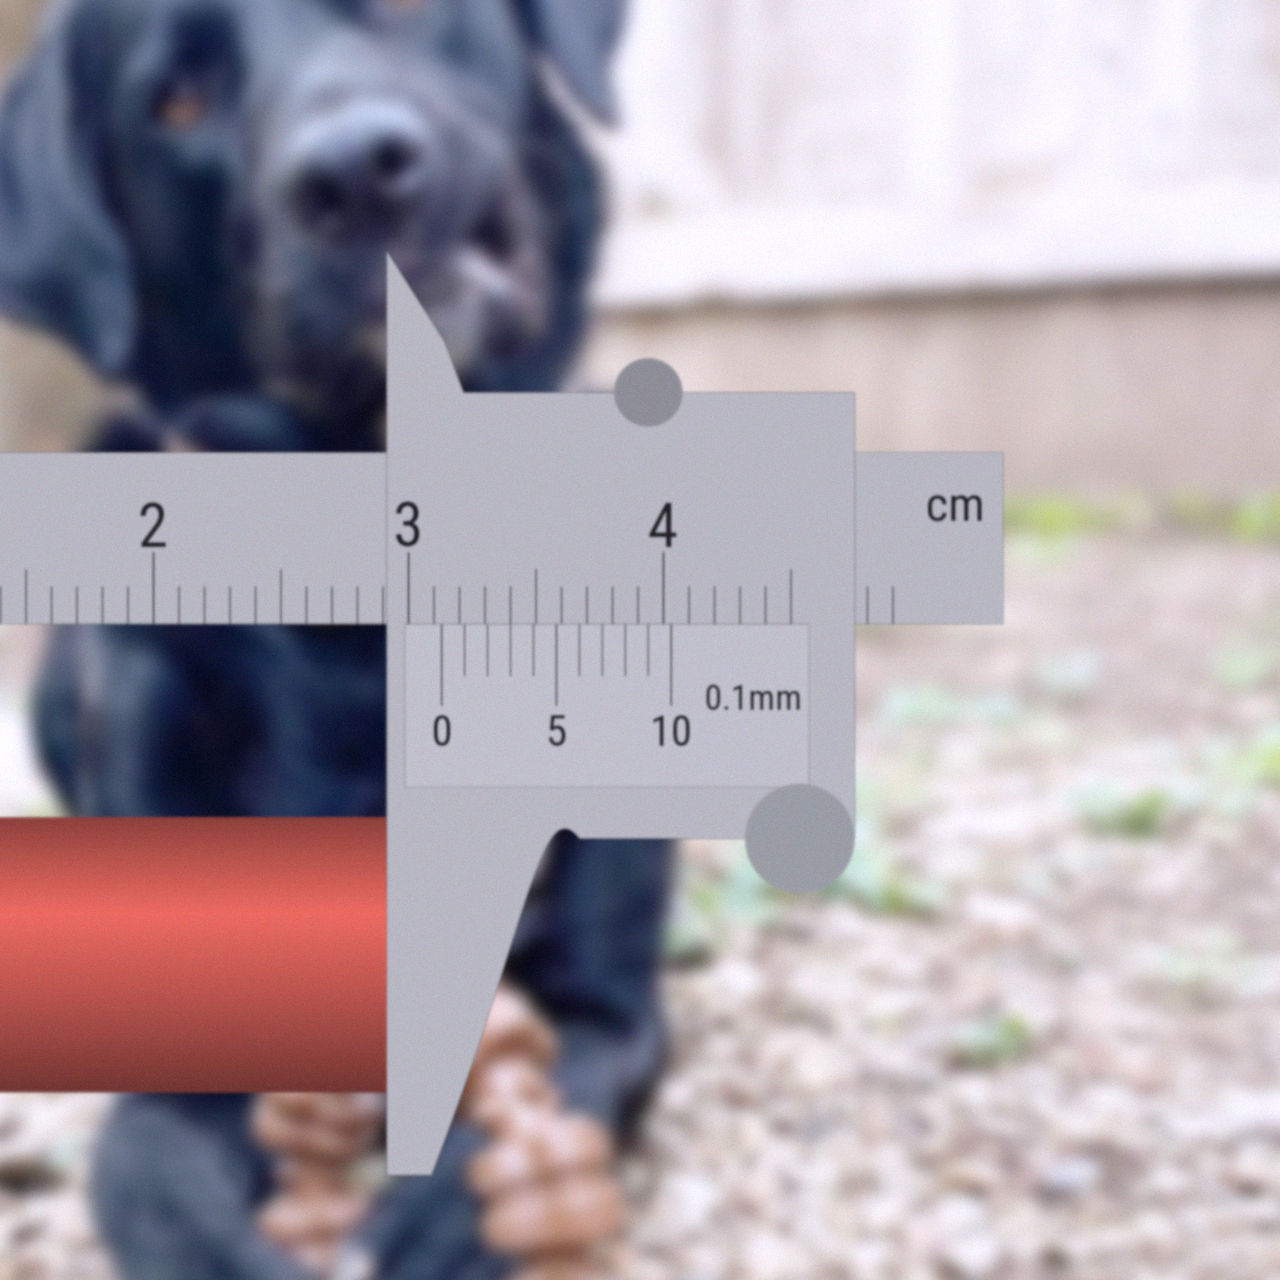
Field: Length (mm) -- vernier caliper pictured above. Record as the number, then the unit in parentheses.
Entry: 31.3 (mm)
